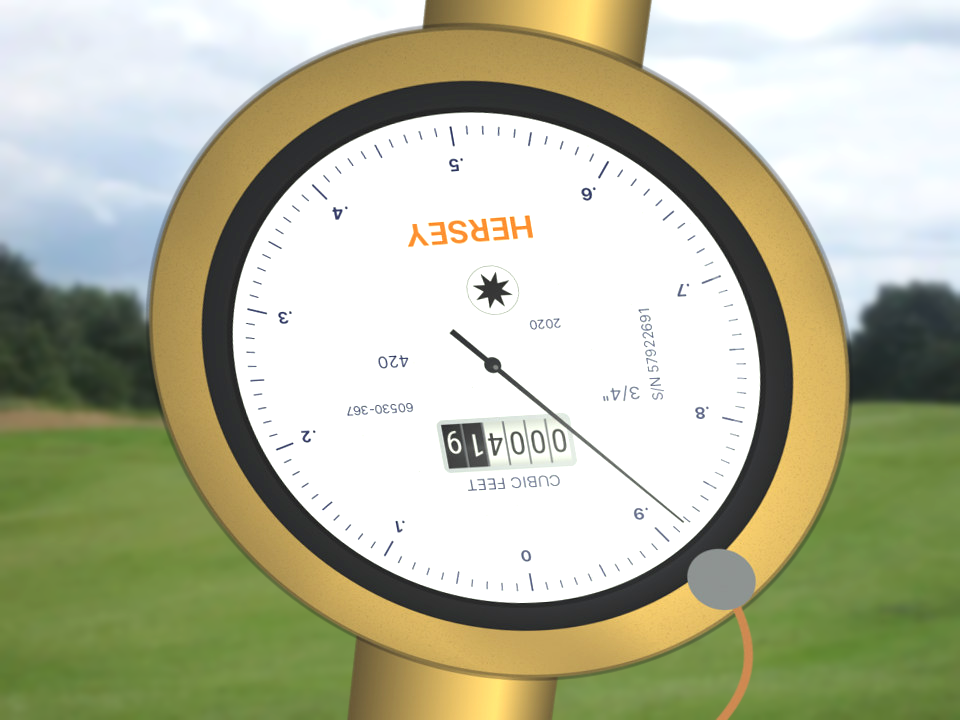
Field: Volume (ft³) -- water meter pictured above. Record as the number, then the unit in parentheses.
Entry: 418.88 (ft³)
